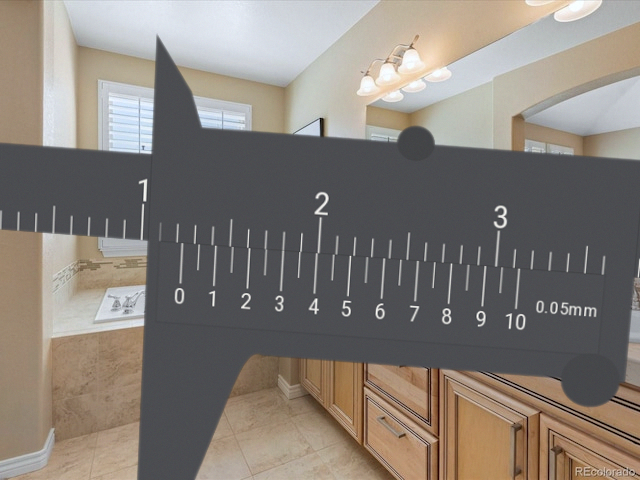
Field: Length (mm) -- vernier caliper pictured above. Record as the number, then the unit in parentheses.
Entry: 12.3 (mm)
